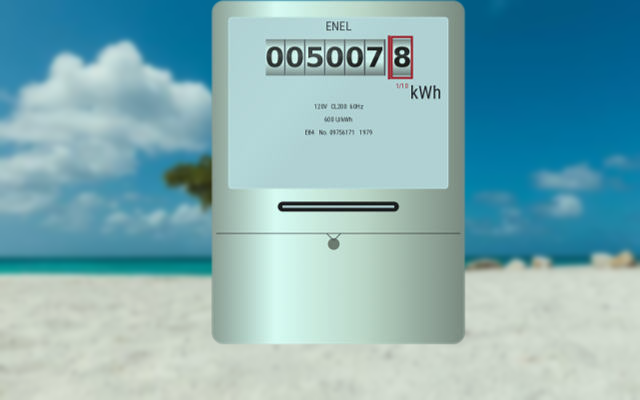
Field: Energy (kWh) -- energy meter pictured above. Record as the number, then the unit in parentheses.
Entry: 5007.8 (kWh)
